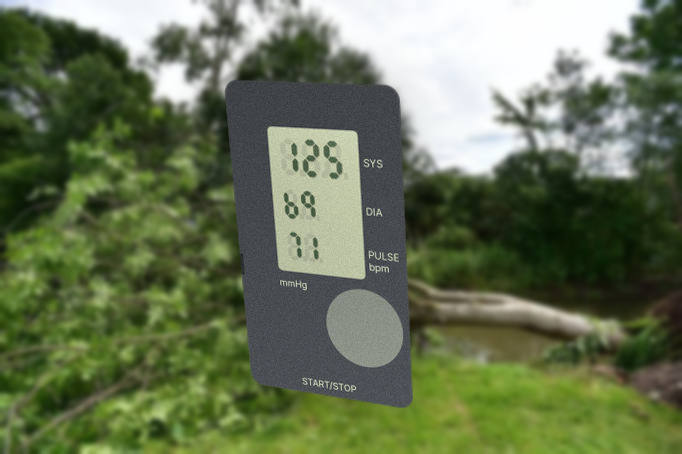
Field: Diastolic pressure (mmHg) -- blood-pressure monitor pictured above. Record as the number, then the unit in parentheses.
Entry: 69 (mmHg)
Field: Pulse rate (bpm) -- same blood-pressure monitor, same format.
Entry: 71 (bpm)
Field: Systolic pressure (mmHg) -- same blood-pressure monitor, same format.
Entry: 125 (mmHg)
